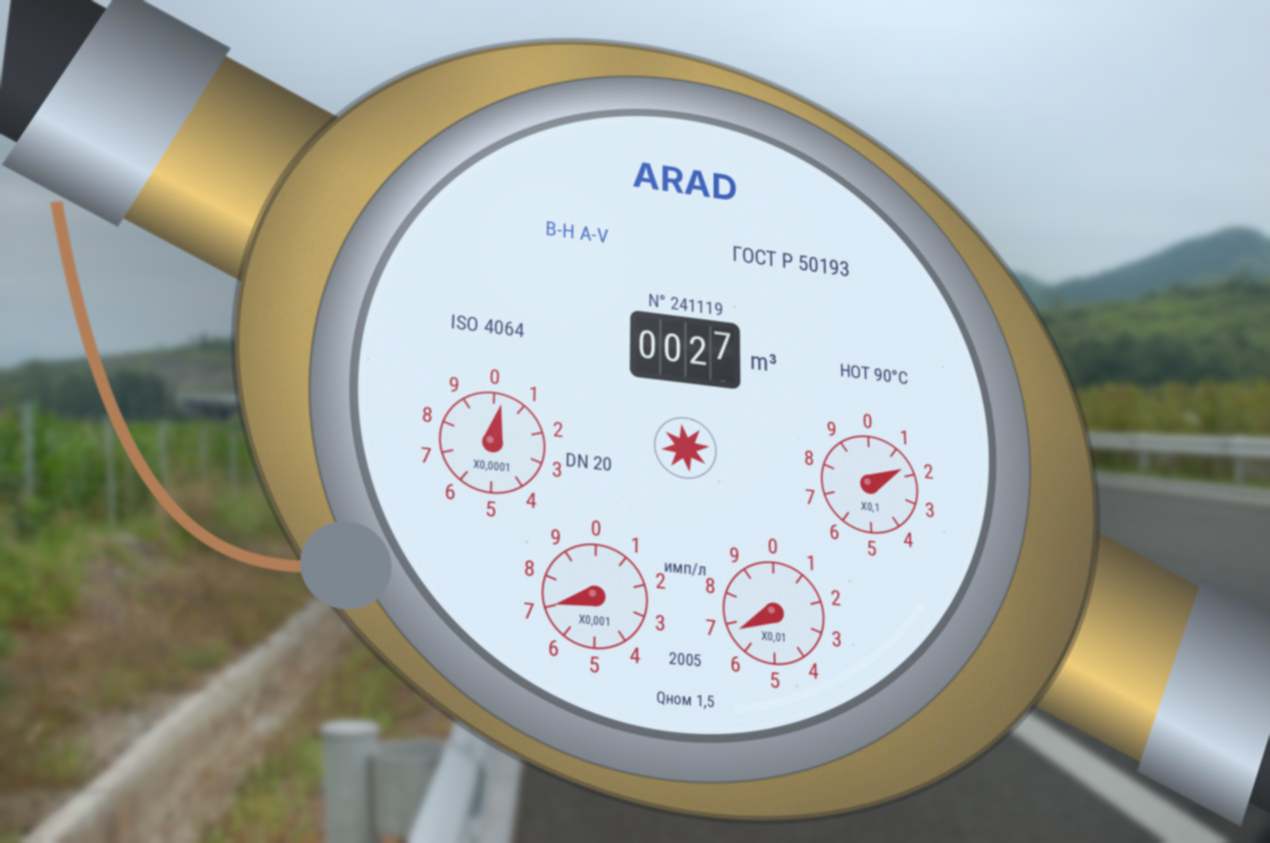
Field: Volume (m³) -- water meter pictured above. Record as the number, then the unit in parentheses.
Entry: 27.1670 (m³)
